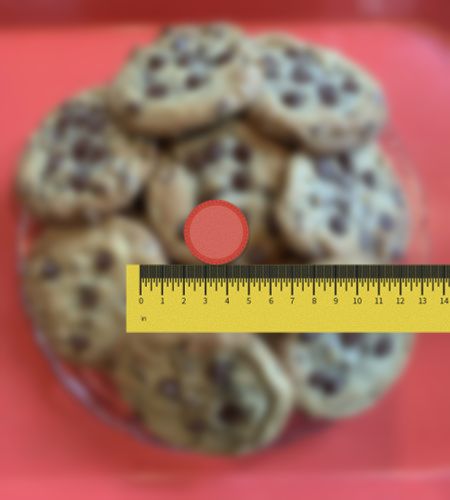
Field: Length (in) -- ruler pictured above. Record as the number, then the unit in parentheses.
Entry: 3 (in)
